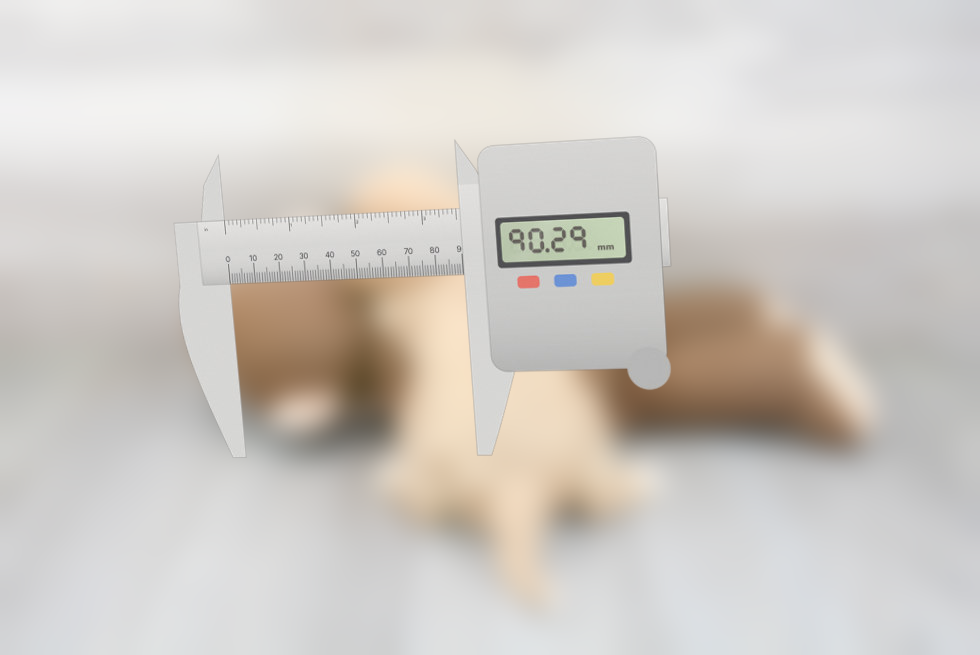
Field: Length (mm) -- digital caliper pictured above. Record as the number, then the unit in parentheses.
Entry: 90.29 (mm)
